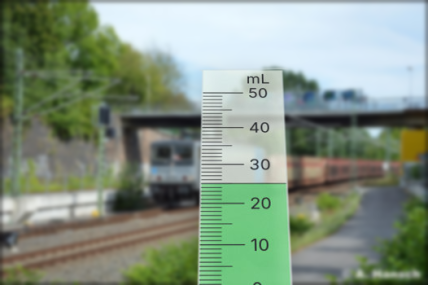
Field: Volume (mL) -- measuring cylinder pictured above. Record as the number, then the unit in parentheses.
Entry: 25 (mL)
